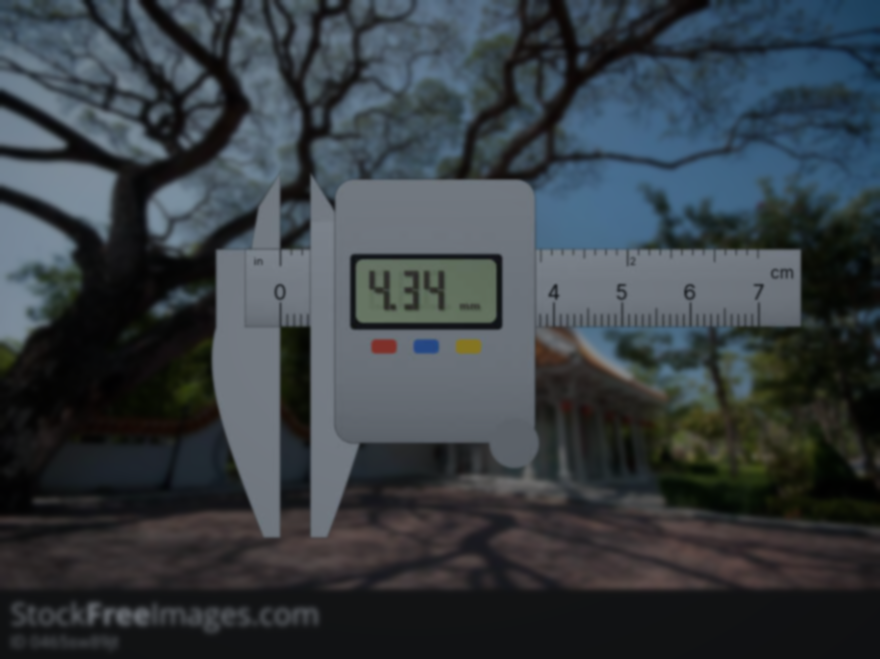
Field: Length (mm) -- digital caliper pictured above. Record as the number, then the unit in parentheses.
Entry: 4.34 (mm)
